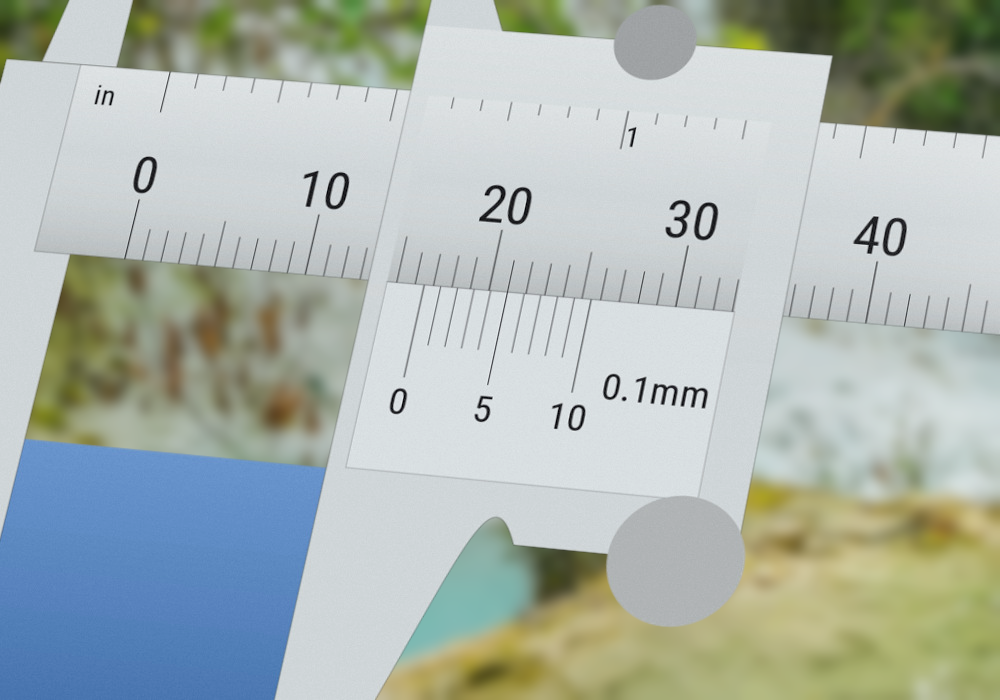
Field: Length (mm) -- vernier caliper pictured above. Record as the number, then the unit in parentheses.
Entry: 16.5 (mm)
